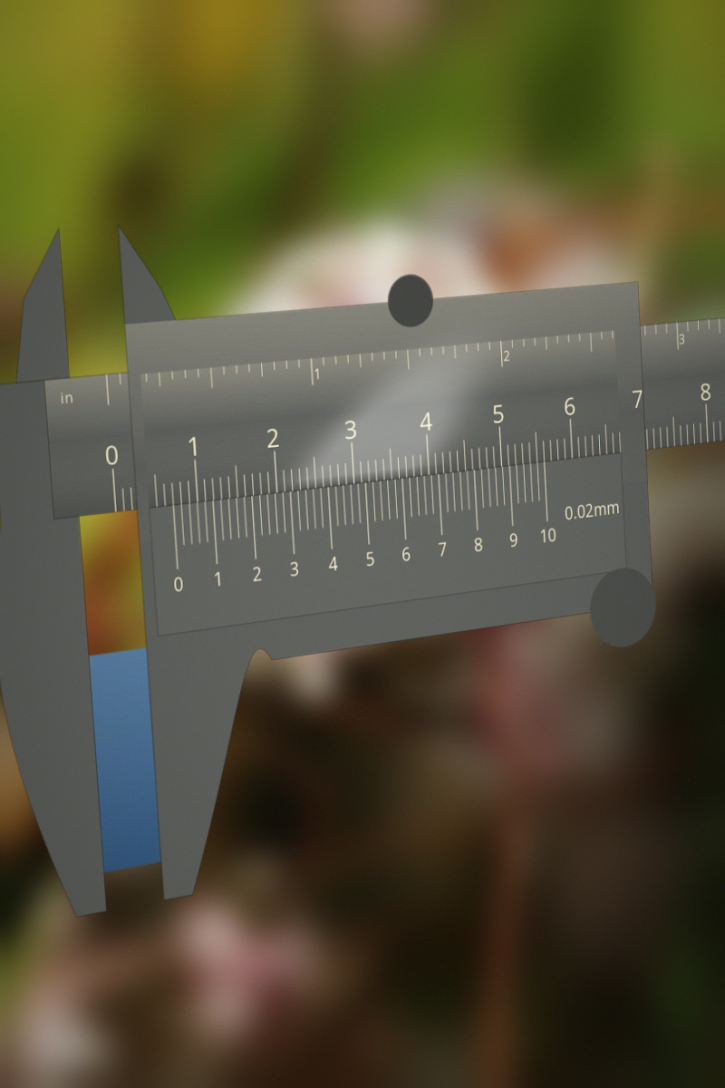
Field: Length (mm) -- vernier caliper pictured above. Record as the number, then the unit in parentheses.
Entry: 7.0 (mm)
